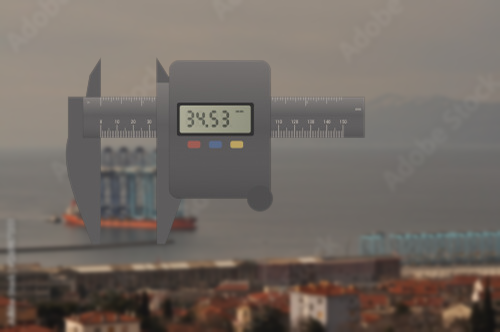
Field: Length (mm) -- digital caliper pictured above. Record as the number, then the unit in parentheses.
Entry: 34.53 (mm)
